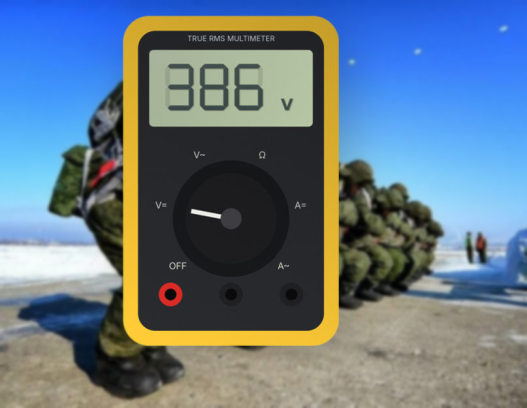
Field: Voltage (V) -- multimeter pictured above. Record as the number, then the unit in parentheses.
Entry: 386 (V)
